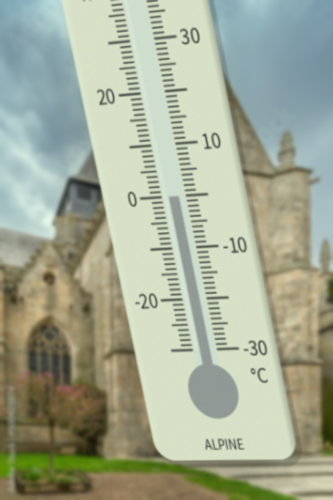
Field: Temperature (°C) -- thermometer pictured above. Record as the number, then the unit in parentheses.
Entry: 0 (°C)
